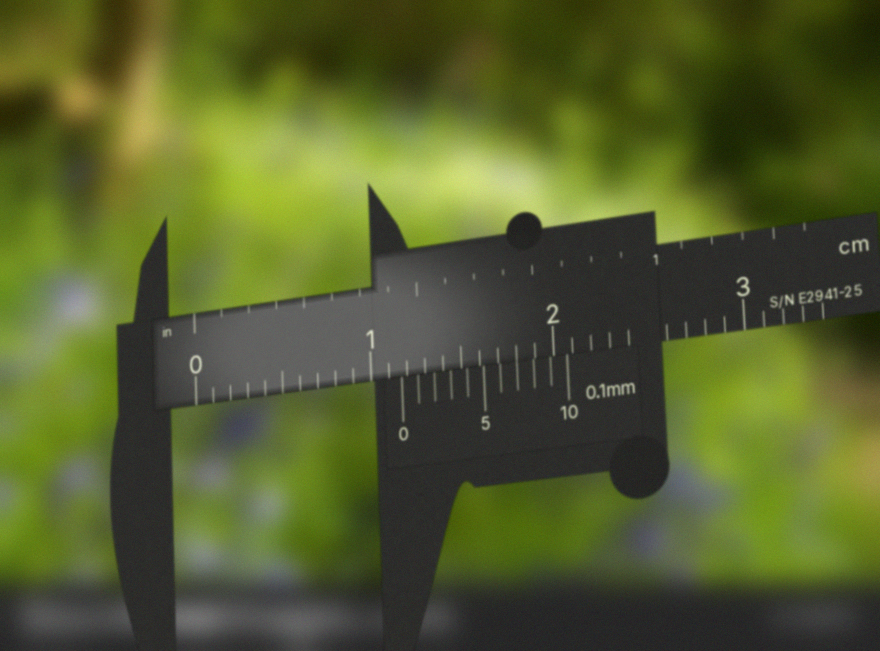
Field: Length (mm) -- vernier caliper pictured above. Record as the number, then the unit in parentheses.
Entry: 11.7 (mm)
